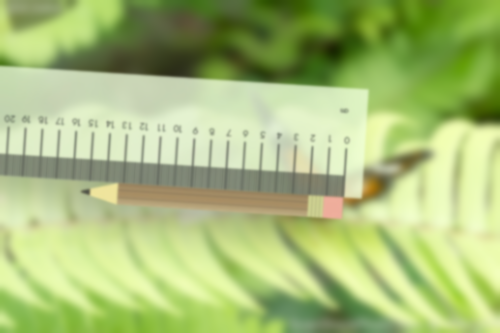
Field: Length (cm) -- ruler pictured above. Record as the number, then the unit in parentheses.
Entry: 15.5 (cm)
